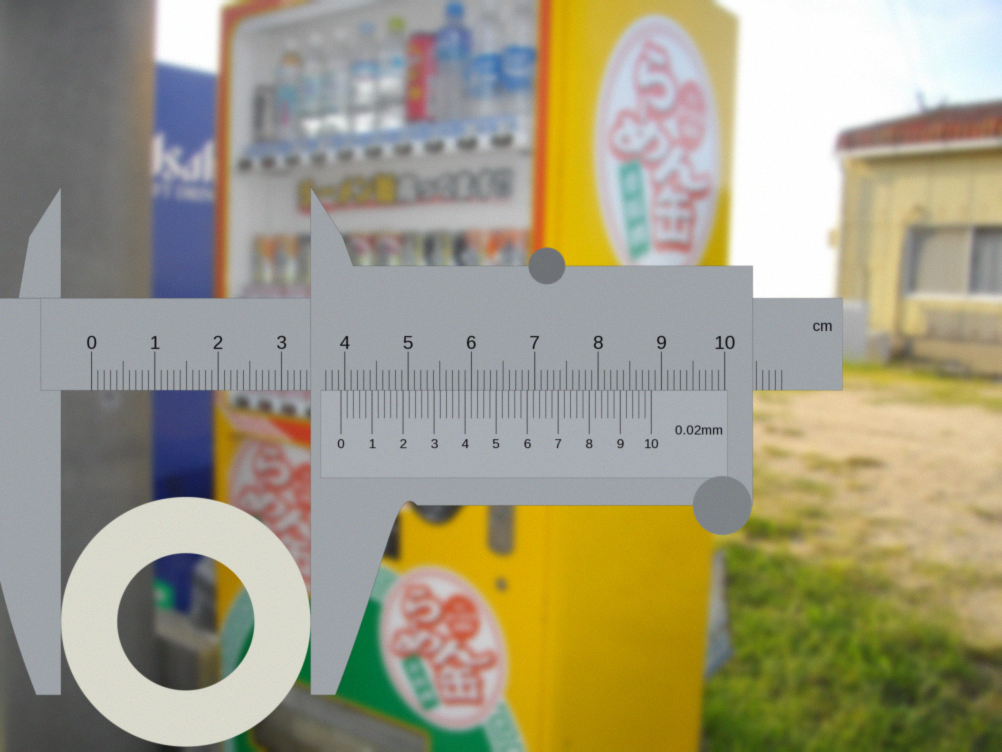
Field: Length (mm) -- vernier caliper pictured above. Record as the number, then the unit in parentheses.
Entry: 39.4 (mm)
